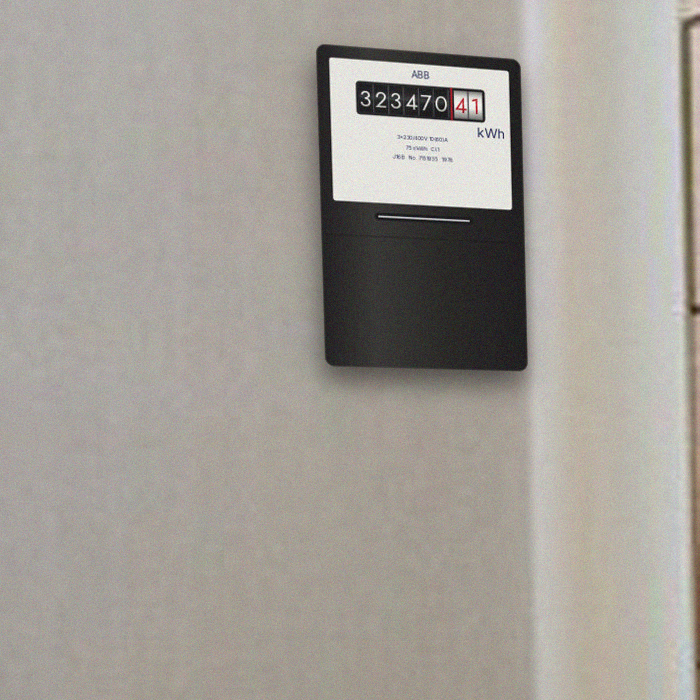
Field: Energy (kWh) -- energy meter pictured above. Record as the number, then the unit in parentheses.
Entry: 323470.41 (kWh)
